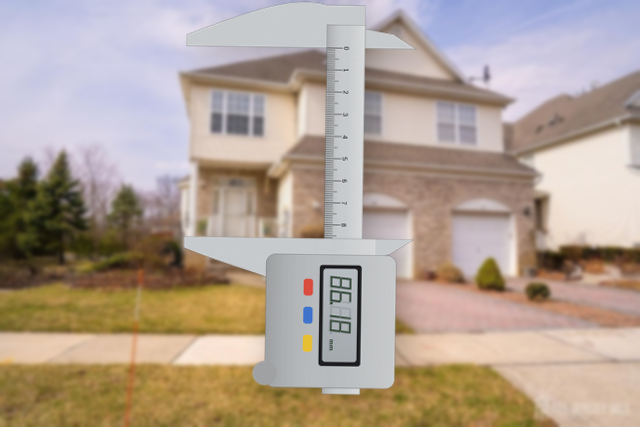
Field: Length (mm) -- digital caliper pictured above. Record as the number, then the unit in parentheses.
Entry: 86.18 (mm)
